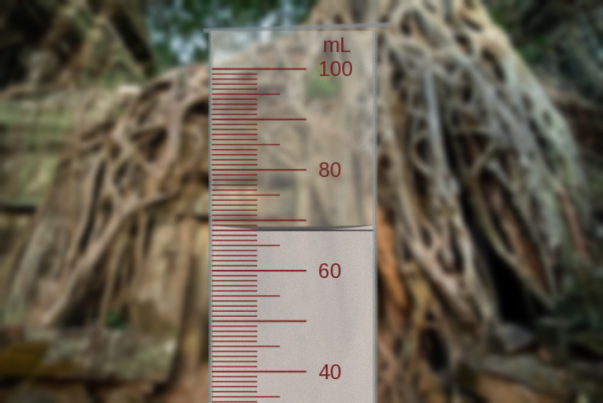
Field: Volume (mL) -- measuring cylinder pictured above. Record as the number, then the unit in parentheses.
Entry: 68 (mL)
